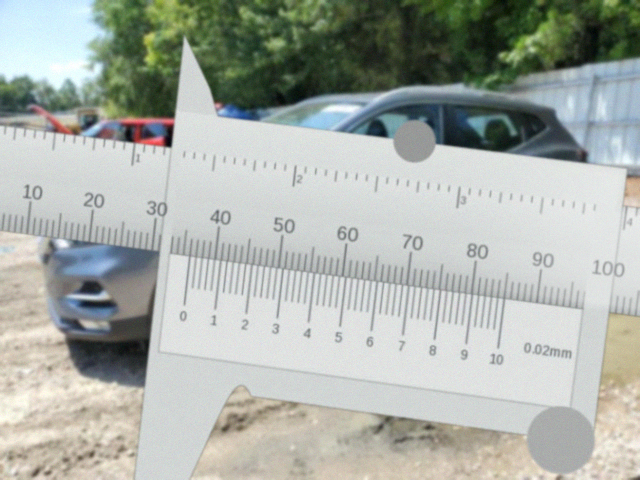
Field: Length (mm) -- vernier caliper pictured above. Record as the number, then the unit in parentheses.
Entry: 36.0 (mm)
